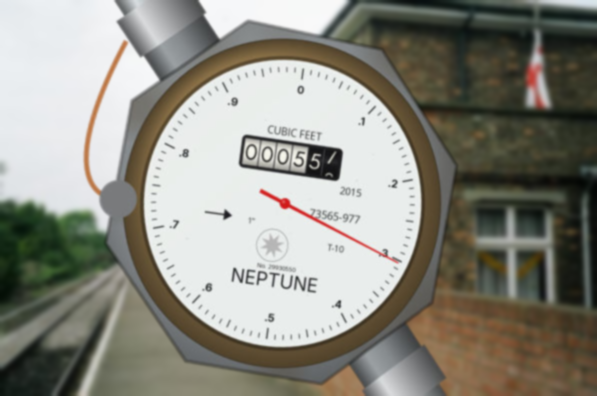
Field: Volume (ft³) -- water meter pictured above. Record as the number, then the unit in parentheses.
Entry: 557.30 (ft³)
